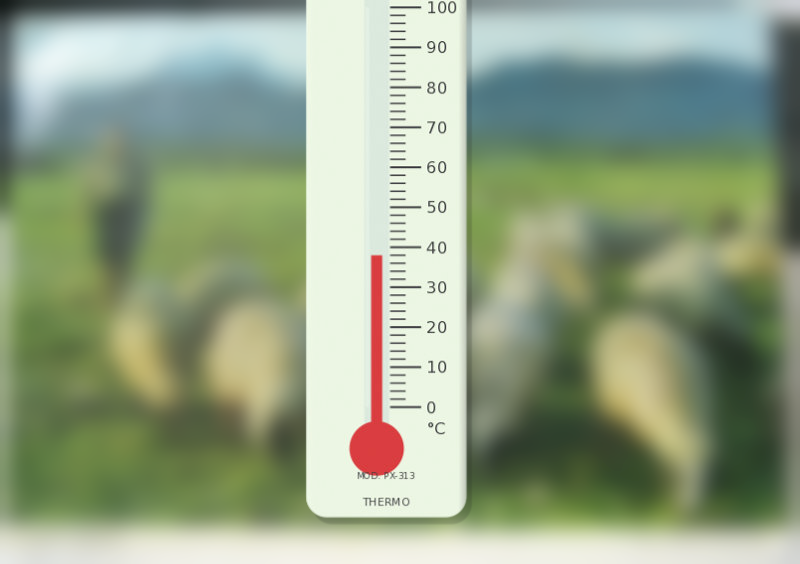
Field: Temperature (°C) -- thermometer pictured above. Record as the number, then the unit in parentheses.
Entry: 38 (°C)
